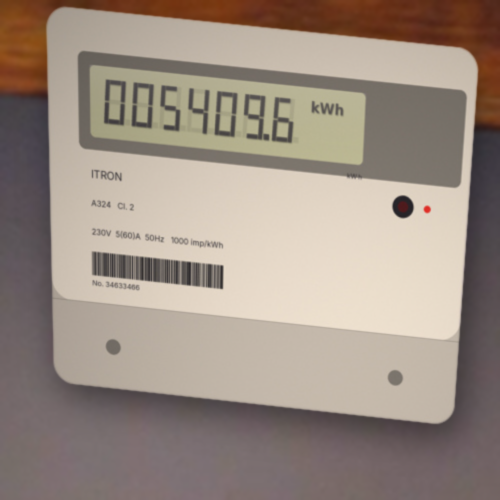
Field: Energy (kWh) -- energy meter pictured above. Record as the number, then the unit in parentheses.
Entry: 5409.6 (kWh)
